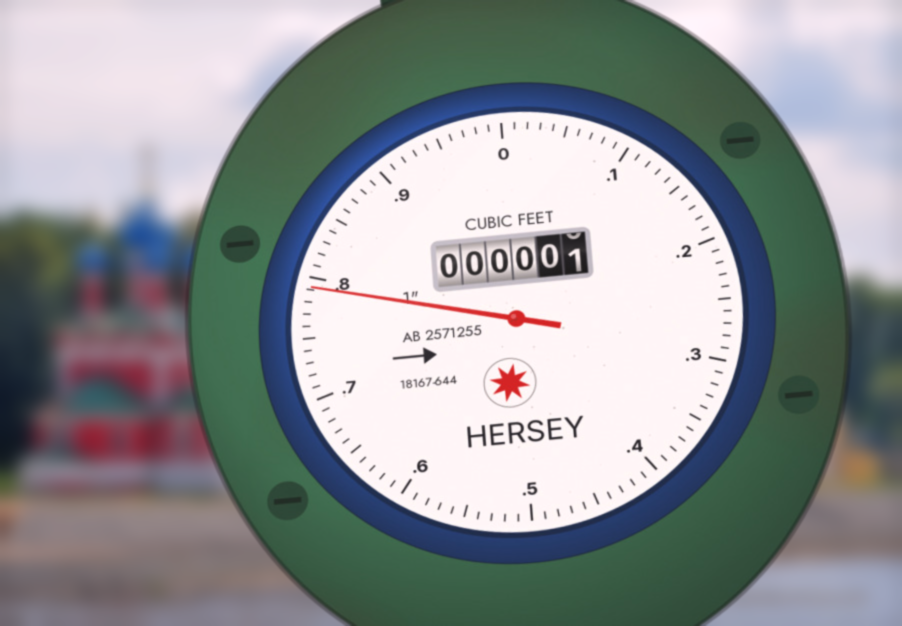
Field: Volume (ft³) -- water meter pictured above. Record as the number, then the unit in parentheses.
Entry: 0.79 (ft³)
